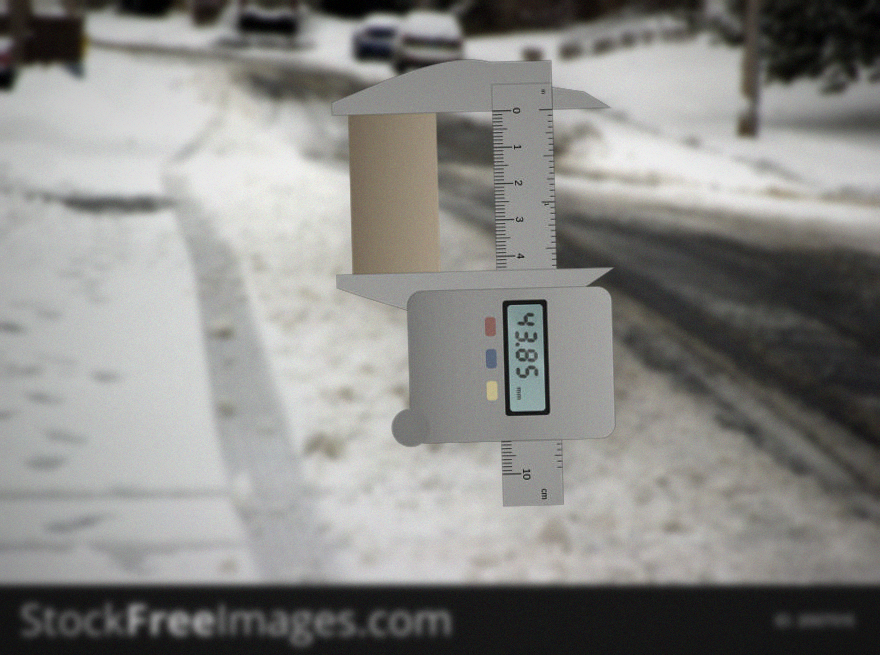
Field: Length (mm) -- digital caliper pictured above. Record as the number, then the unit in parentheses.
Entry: 43.85 (mm)
